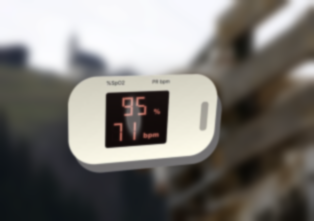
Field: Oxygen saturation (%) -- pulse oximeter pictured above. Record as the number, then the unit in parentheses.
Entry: 95 (%)
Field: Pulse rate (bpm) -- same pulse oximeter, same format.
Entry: 71 (bpm)
